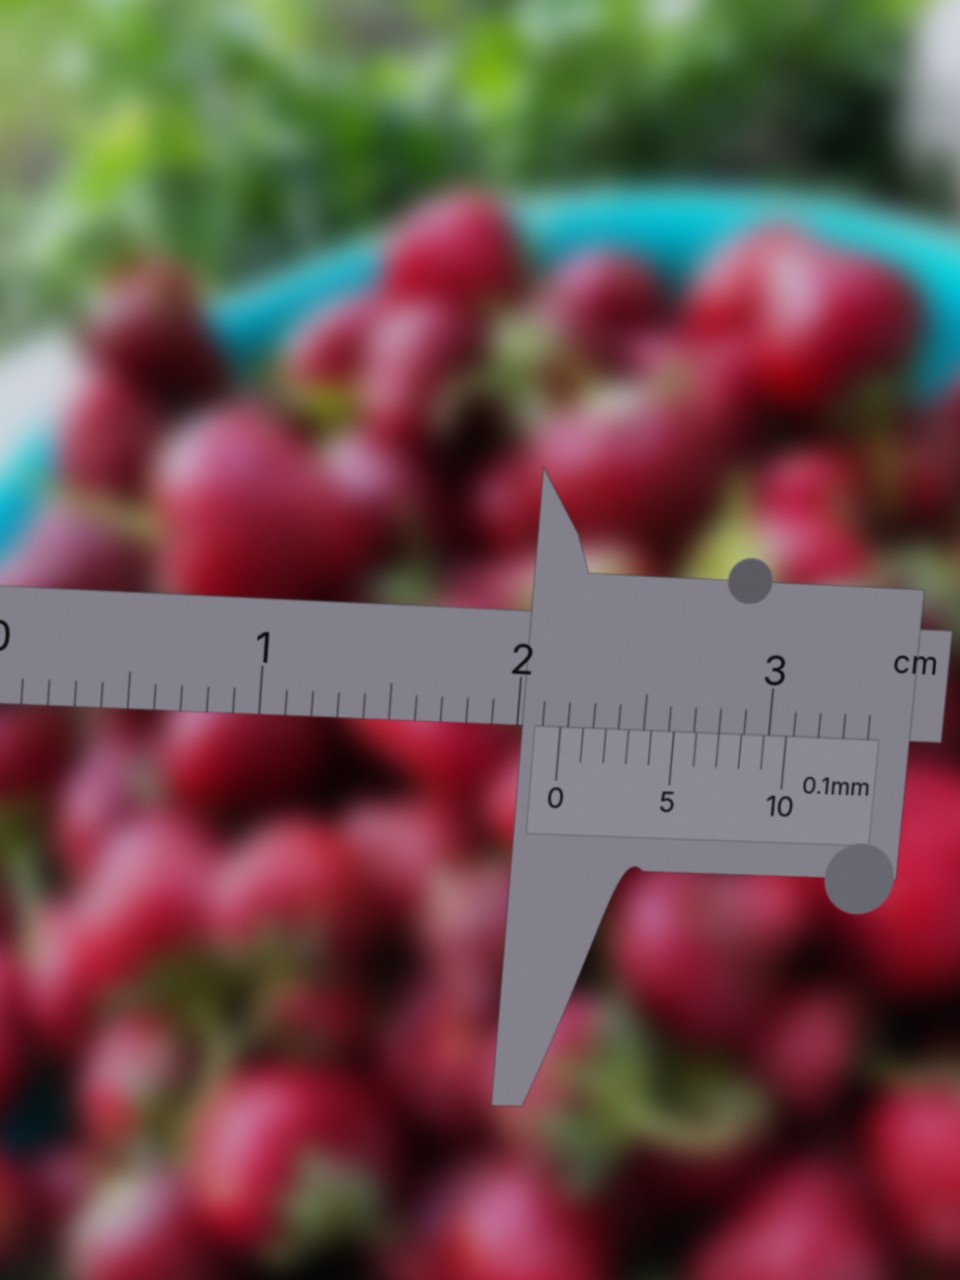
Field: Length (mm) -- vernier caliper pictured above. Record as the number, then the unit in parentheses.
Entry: 21.7 (mm)
